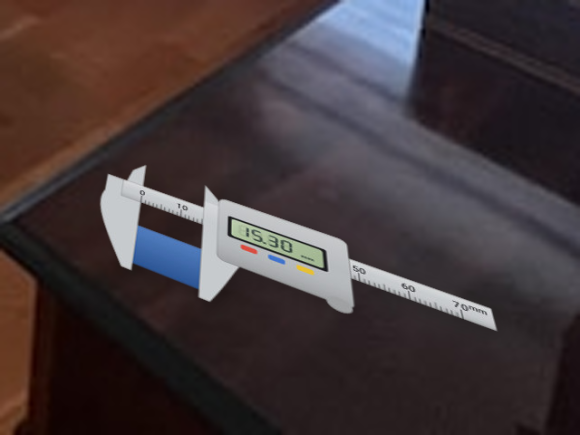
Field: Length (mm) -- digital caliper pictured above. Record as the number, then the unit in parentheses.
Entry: 15.30 (mm)
